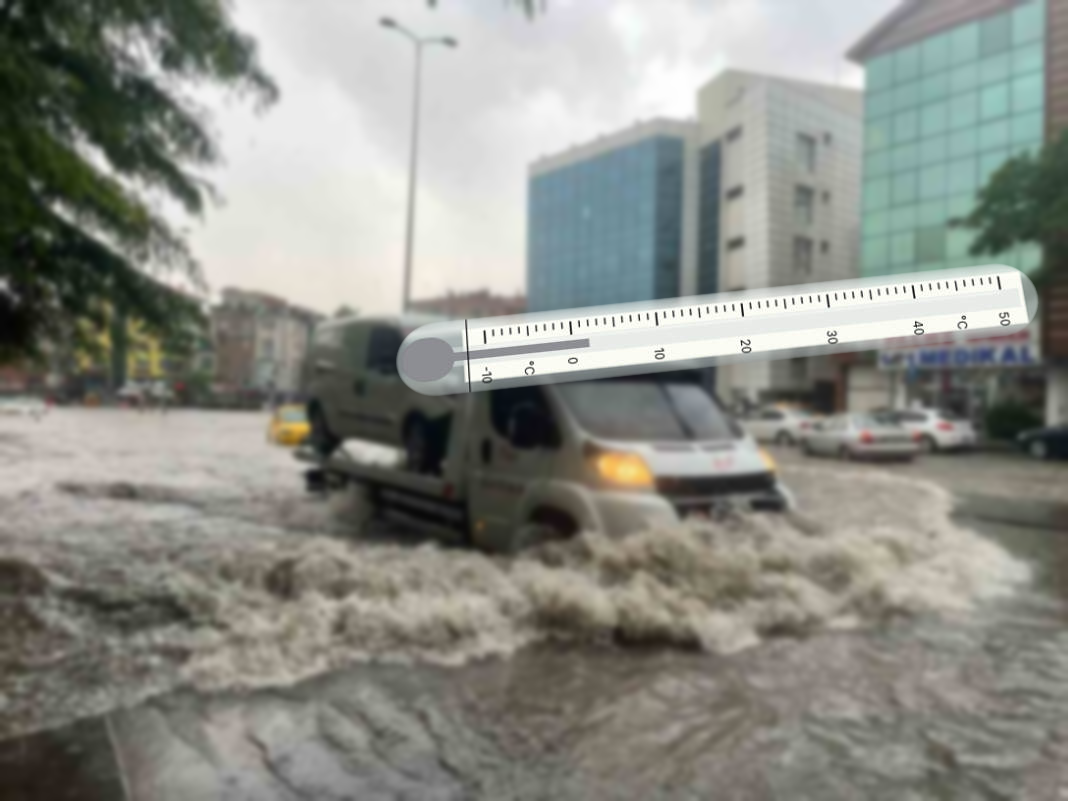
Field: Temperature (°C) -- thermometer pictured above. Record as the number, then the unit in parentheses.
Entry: 2 (°C)
